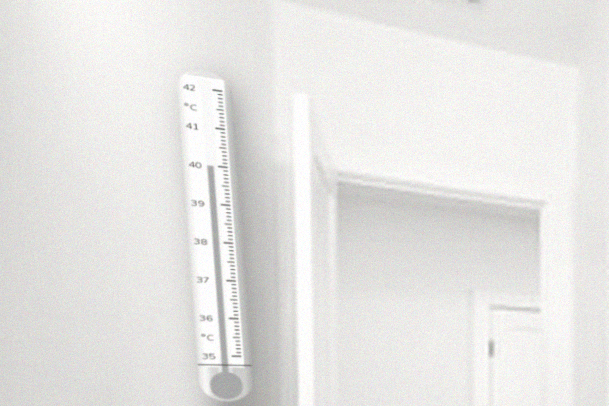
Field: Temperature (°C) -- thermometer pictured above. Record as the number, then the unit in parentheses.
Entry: 40 (°C)
